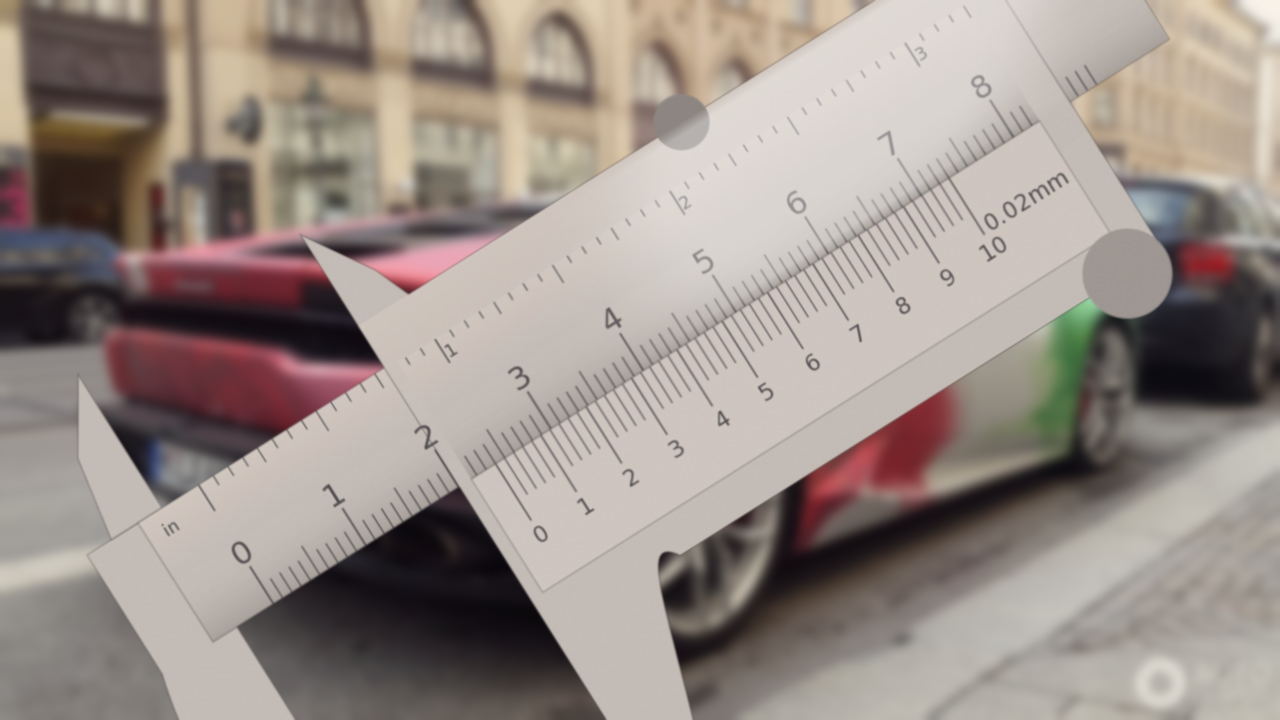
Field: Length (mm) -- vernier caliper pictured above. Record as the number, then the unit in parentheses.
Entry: 24.0 (mm)
